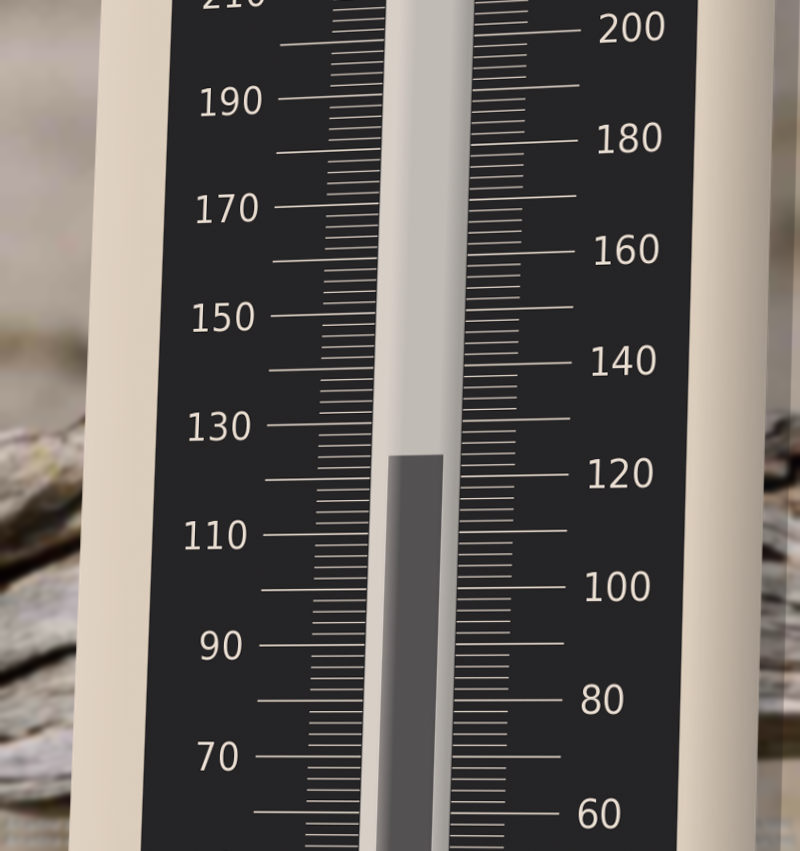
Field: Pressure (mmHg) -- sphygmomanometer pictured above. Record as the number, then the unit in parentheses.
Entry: 124 (mmHg)
